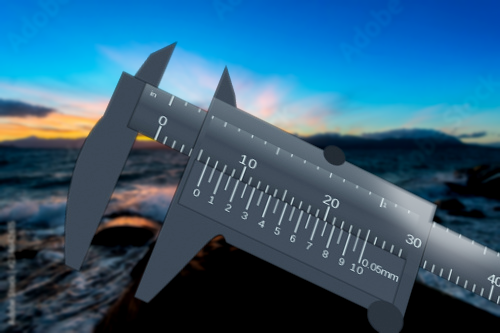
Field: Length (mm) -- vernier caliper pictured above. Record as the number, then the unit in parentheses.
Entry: 6.0 (mm)
